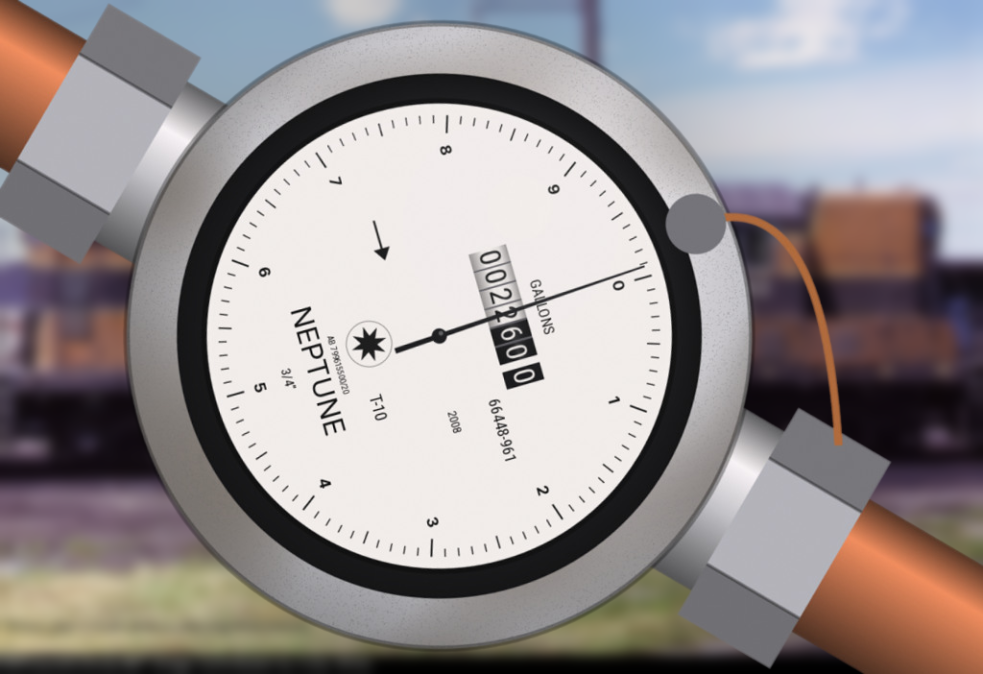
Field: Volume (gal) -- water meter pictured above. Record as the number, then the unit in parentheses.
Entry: 22599.9 (gal)
